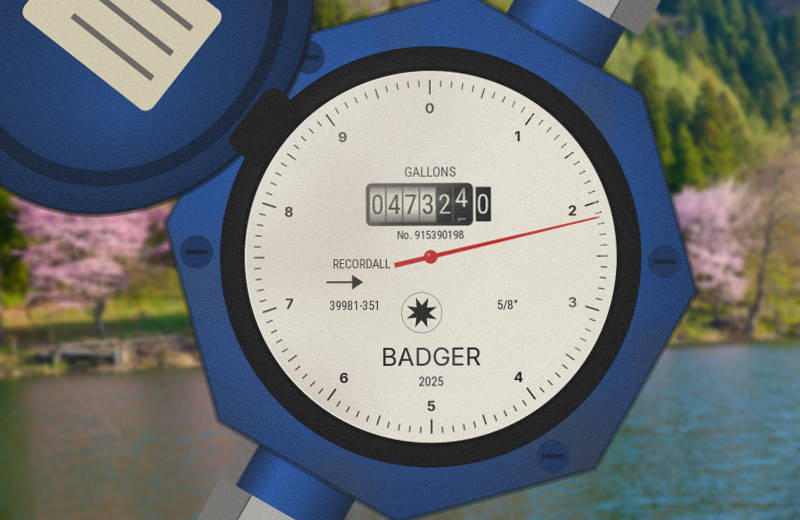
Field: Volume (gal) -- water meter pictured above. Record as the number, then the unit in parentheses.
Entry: 473242.1 (gal)
